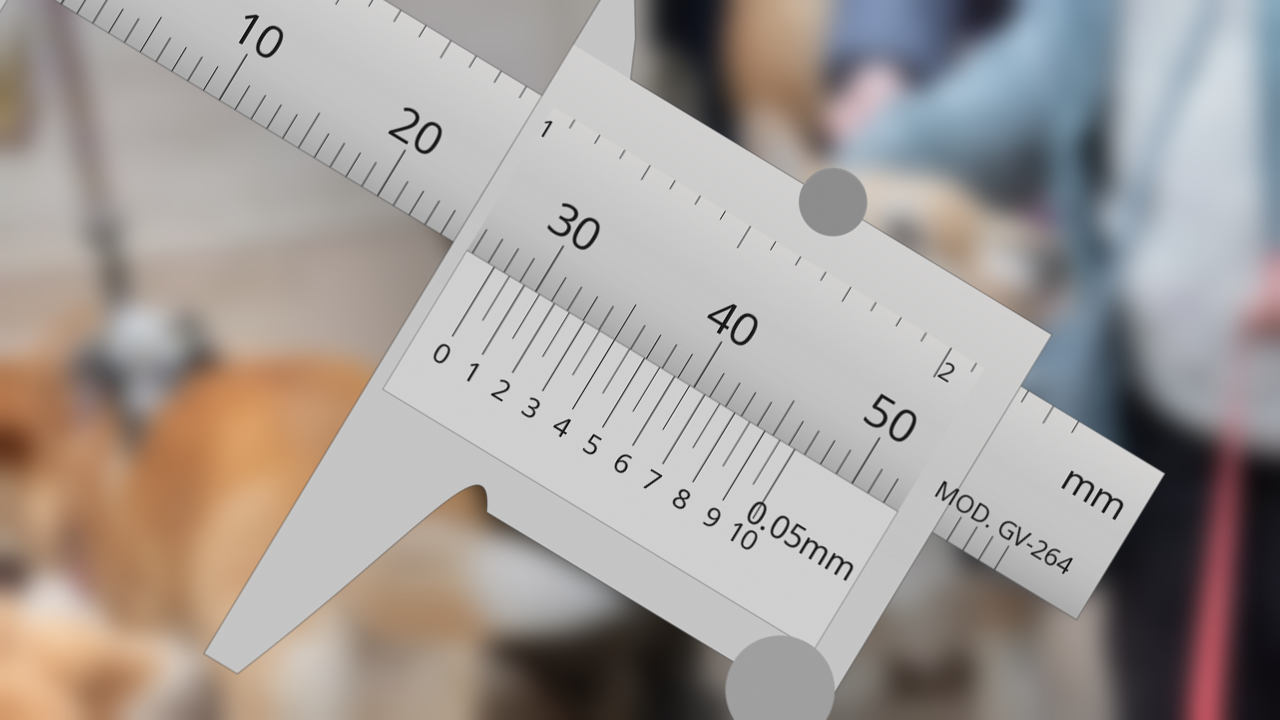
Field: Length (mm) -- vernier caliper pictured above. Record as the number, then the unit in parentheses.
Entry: 27.4 (mm)
